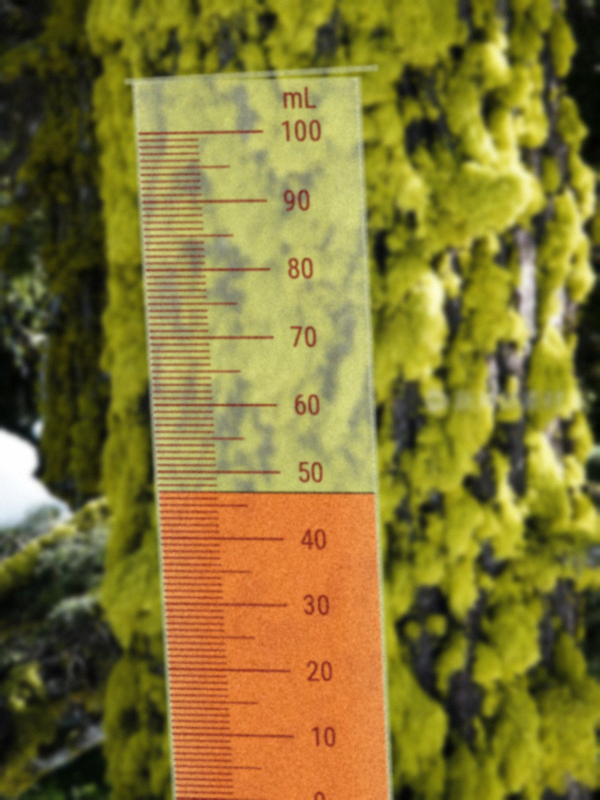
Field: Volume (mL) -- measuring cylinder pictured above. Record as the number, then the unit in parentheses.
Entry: 47 (mL)
